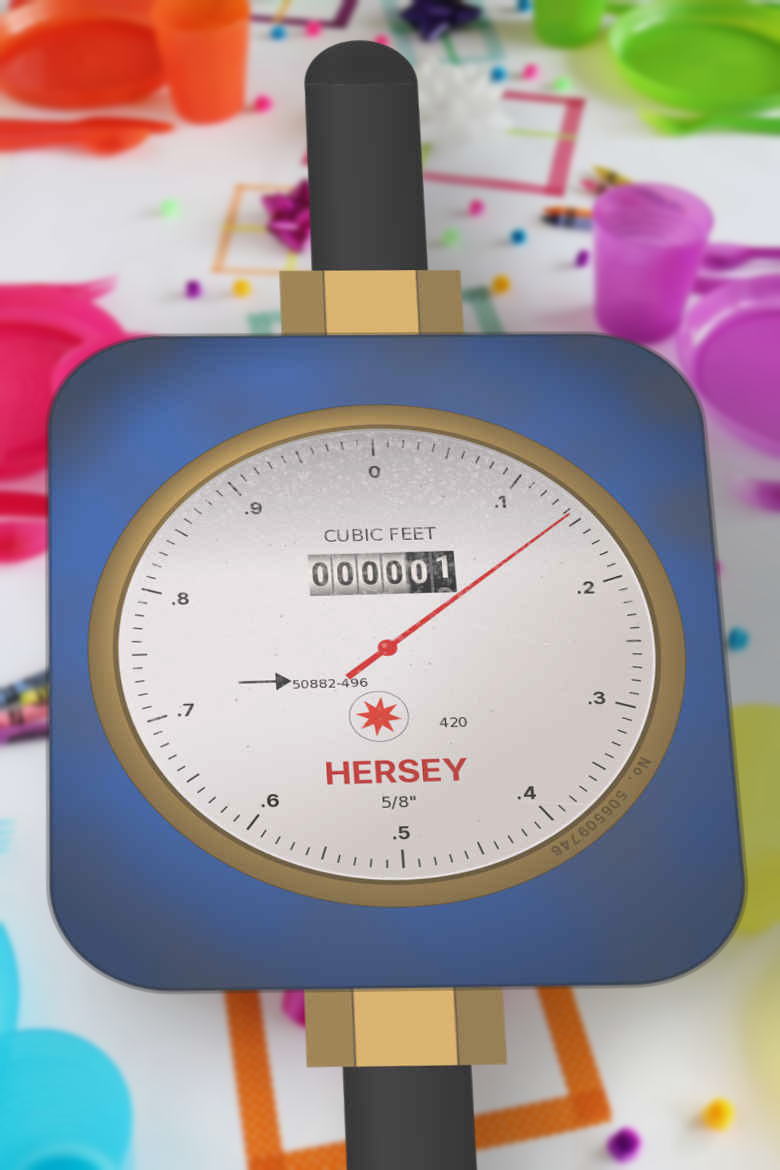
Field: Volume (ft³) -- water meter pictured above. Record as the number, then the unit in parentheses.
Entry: 1.14 (ft³)
